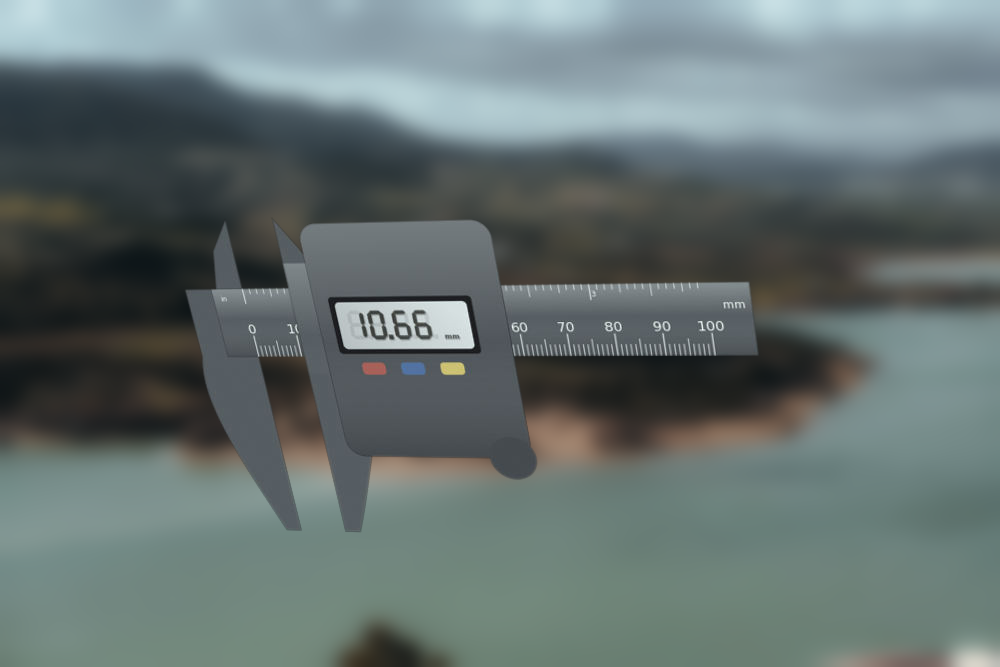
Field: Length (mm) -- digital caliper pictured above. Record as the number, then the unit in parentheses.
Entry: 10.66 (mm)
